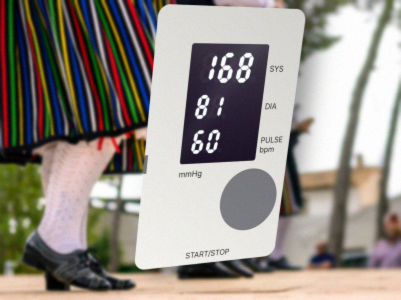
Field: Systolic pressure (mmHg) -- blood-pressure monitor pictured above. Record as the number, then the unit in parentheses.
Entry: 168 (mmHg)
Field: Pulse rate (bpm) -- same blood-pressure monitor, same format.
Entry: 60 (bpm)
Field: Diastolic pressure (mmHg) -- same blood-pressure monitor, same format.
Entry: 81 (mmHg)
